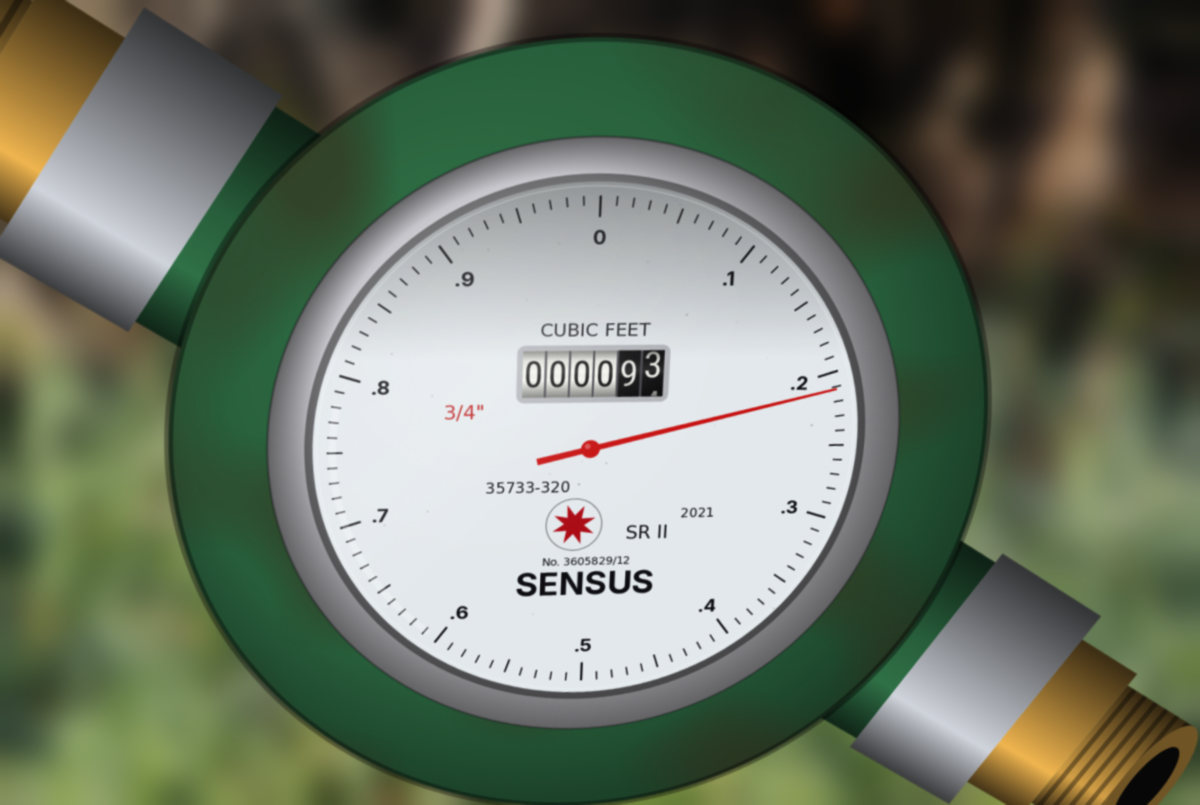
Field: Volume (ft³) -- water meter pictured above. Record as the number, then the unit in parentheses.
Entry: 93.21 (ft³)
